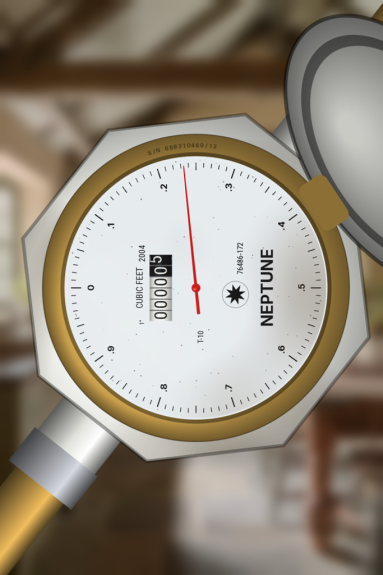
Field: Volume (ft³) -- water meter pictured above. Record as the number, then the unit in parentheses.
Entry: 5.23 (ft³)
